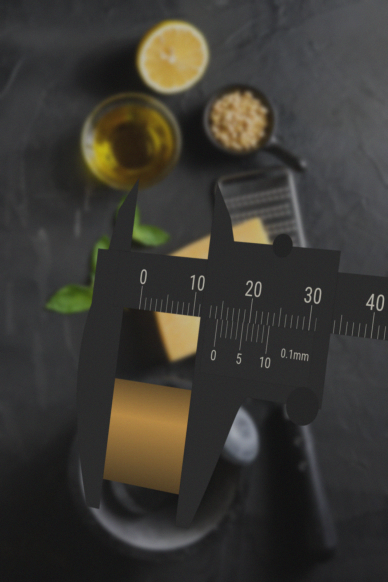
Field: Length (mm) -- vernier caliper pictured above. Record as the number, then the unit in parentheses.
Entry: 14.4 (mm)
